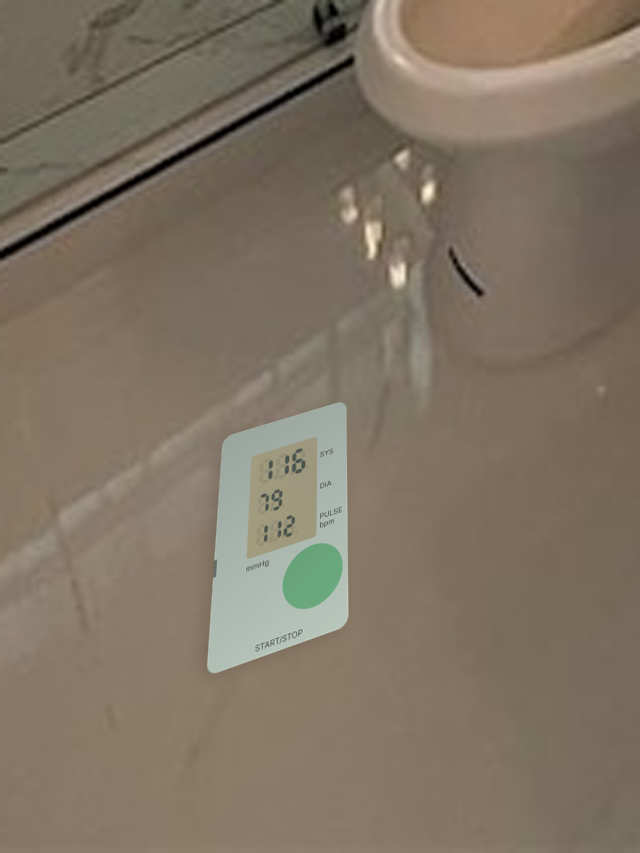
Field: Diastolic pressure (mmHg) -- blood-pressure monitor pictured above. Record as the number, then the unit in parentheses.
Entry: 79 (mmHg)
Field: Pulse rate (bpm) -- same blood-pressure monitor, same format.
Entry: 112 (bpm)
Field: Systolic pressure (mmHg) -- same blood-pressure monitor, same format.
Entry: 116 (mmHg)
